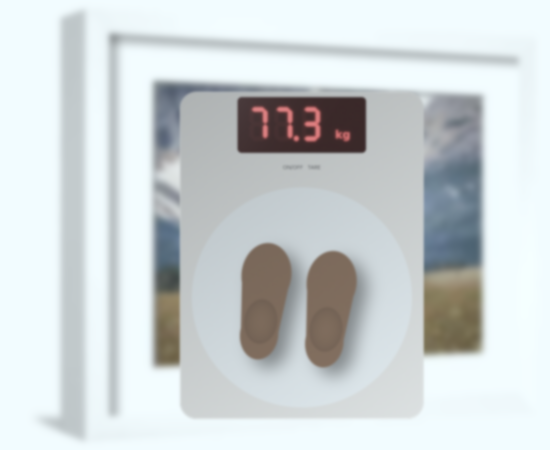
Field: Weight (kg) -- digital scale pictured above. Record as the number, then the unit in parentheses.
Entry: 77.3 (kg)
